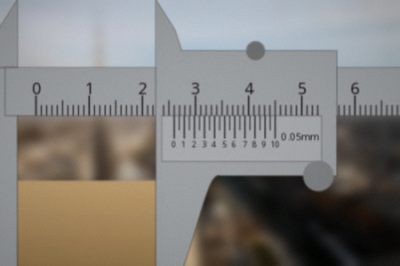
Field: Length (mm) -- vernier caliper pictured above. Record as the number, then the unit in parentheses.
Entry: 26.0 (mm)
